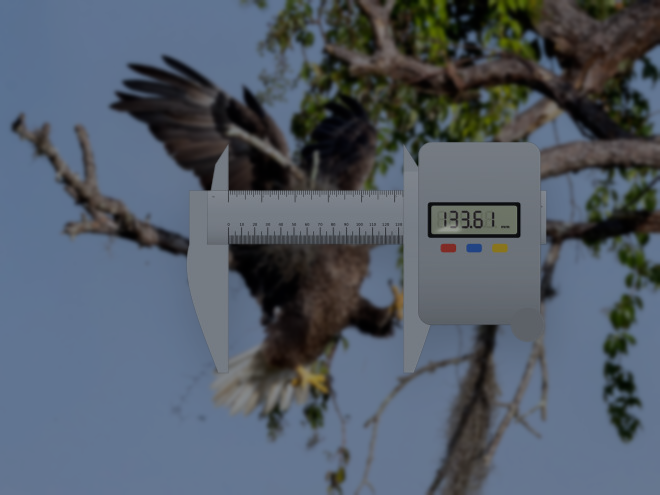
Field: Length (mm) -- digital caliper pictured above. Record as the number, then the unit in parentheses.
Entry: 133.61 (mm)
